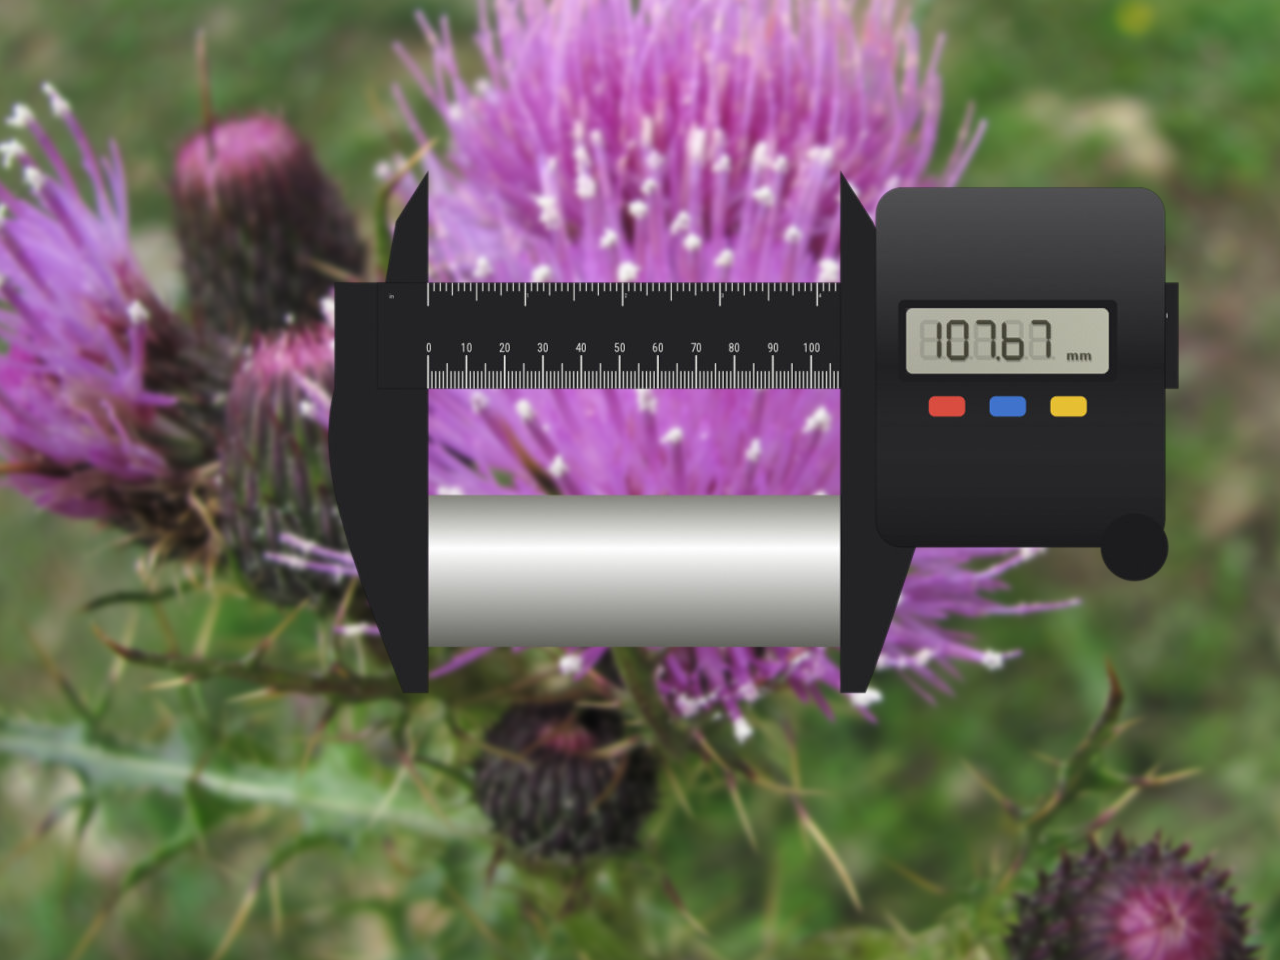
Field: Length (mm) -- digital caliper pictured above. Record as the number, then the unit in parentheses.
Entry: 107.67 (mm)
